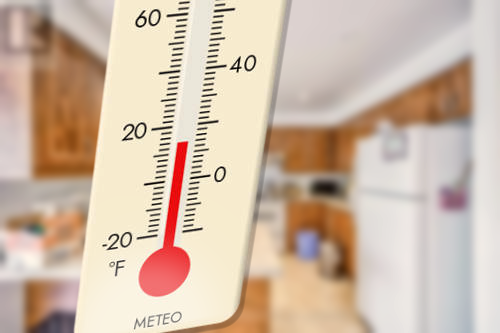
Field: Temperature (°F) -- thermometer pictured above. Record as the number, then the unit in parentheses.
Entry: 14 (°F)
